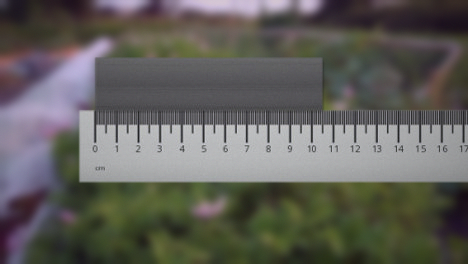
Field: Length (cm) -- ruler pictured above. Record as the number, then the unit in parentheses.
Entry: 10.5 (cm)
